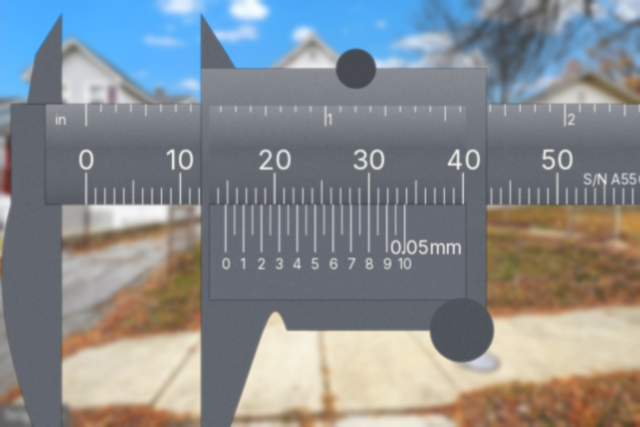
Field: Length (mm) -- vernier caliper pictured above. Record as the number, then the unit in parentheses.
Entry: 14.8 (mm)
